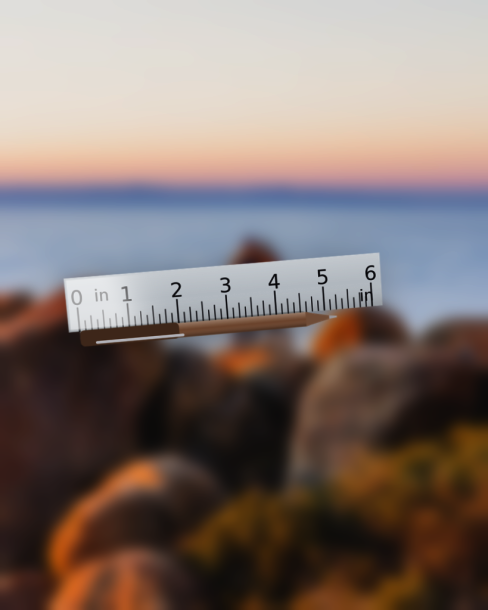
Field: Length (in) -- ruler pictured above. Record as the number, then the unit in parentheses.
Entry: 5.25 (in)
